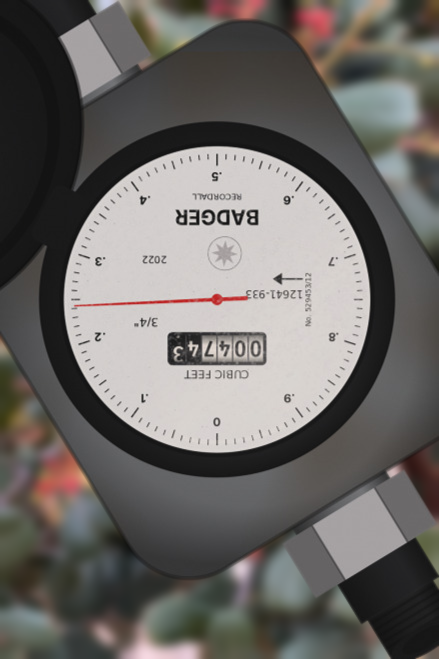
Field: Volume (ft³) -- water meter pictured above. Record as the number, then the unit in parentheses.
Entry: 4743.24 (ft³)
